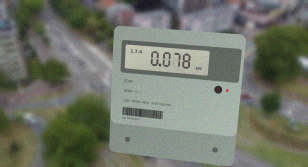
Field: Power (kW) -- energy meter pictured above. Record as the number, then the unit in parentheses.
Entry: 0.078 (kW)
